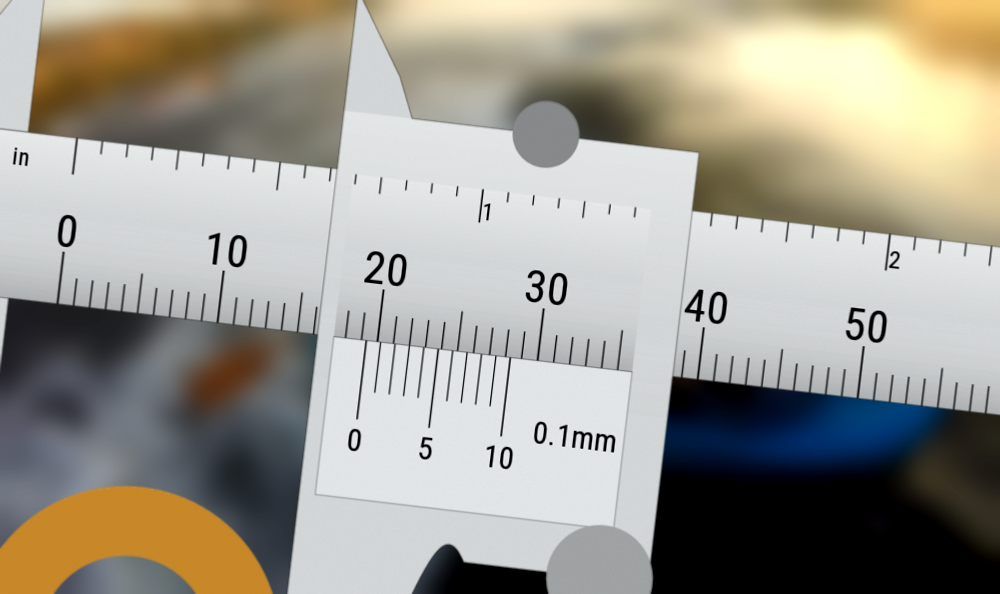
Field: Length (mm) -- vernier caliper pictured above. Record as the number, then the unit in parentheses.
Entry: 19.3 (mm)
